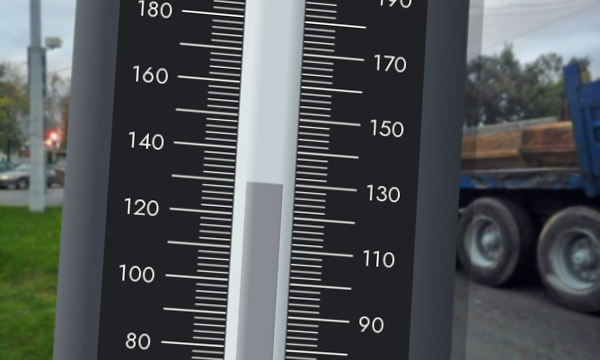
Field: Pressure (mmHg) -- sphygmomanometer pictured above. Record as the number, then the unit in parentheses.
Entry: 130 (mmHg)
